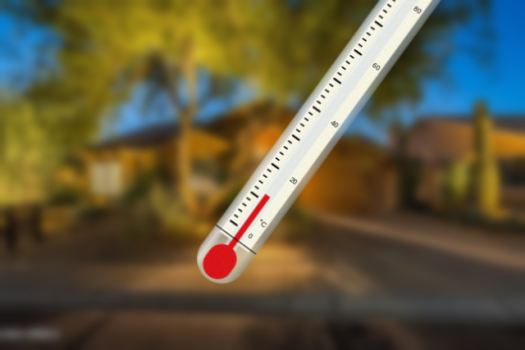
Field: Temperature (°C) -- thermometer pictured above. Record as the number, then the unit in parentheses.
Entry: 12 (°C)
